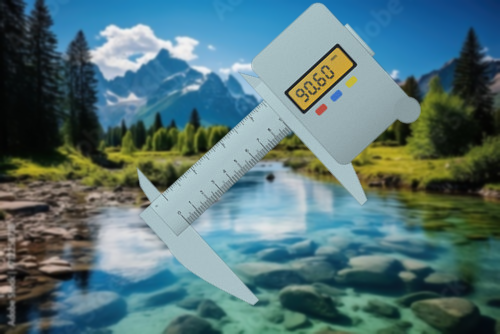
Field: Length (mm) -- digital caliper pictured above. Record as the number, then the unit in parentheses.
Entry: 90.60 (mm)
